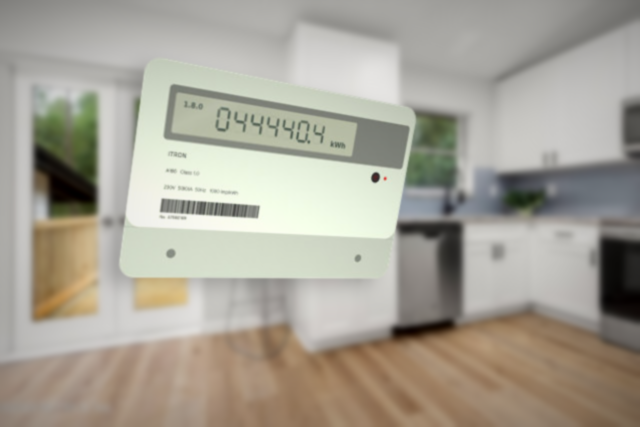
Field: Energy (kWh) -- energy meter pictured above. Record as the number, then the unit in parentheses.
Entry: 44440.4 (kWh)
